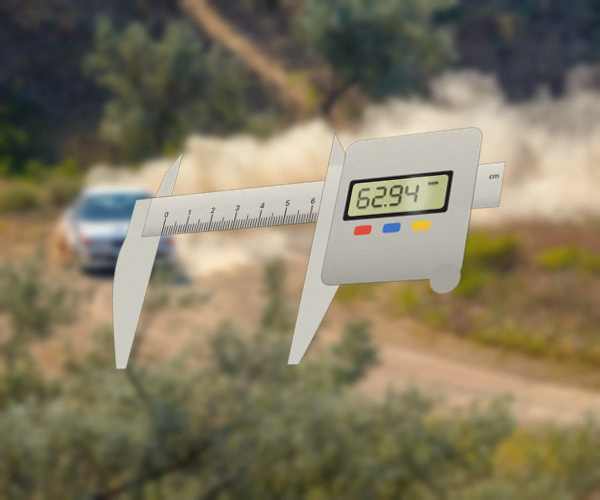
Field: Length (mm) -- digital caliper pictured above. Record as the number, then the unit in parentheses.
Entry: 62.94 (mm)
